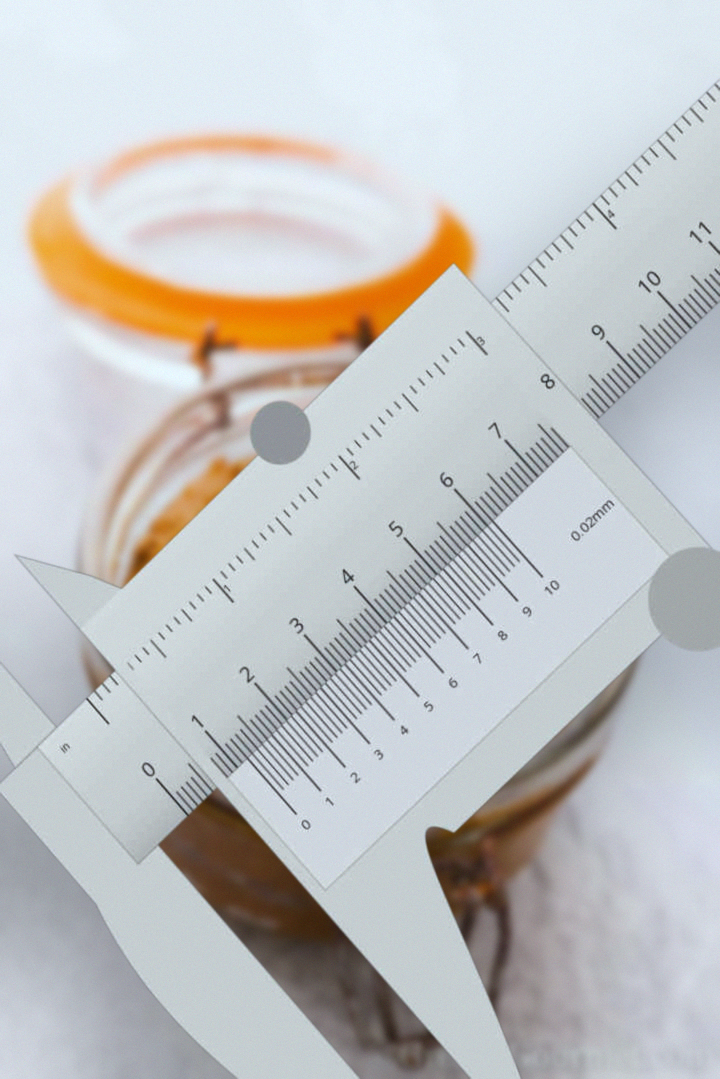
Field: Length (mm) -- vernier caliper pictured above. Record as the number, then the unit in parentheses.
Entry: 12.0 (mm)
